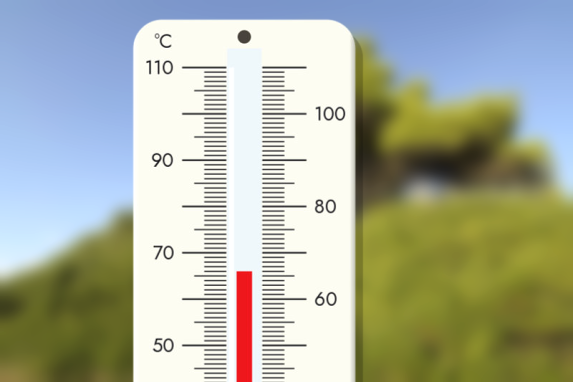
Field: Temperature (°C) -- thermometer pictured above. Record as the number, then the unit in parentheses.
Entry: 66 (°C)
